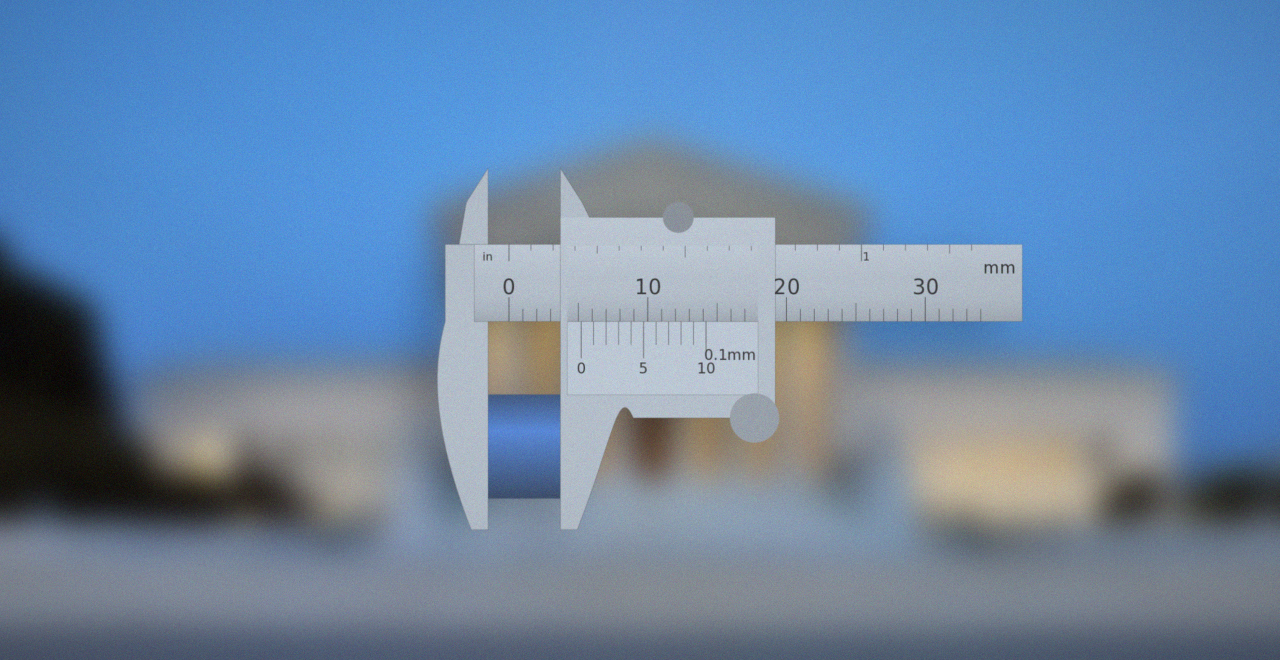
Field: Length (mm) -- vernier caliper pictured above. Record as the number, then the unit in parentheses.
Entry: 5.2 (mm)
